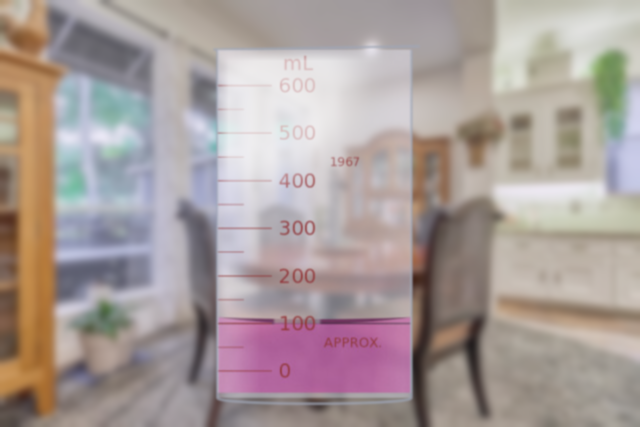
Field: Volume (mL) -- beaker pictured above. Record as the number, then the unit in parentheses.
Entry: 100 (mL)
